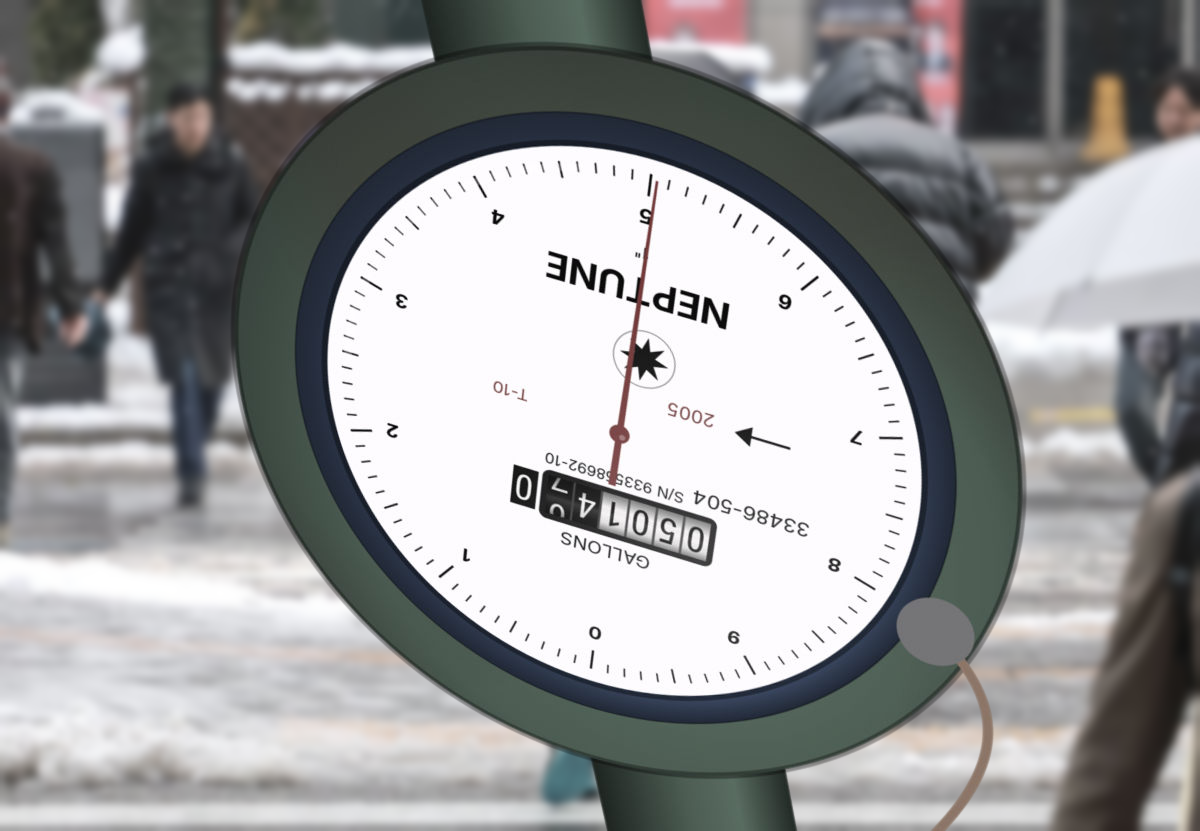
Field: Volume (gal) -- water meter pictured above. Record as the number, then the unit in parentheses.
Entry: 501465.0 (gal)
